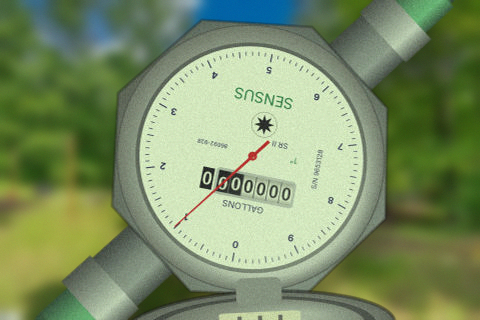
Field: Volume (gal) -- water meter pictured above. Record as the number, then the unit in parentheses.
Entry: 1.0 (gal)
